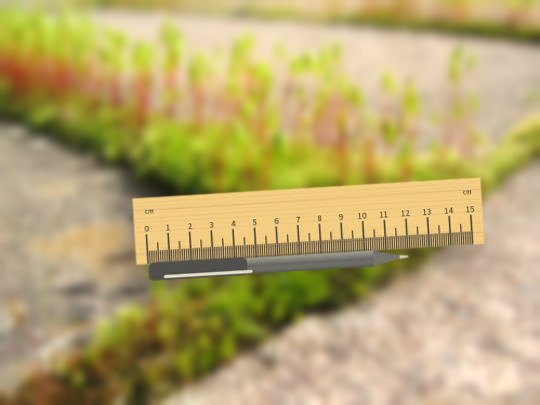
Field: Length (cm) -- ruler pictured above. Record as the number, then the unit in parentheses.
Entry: 12 (cm)
